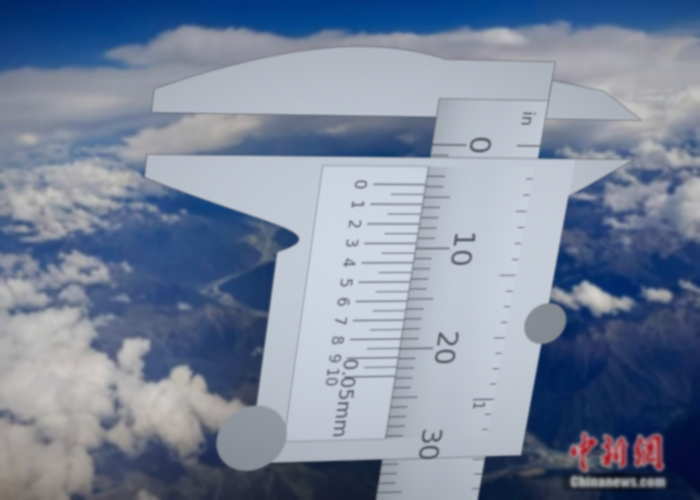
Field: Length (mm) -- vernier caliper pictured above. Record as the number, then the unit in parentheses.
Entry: 3.8 (mm)
